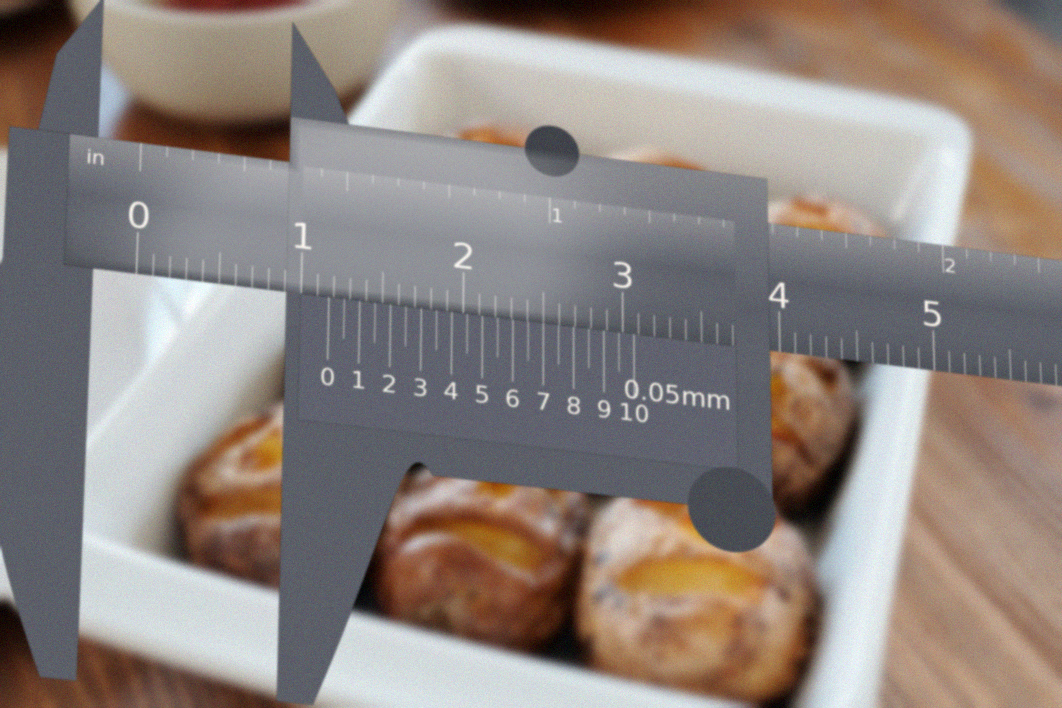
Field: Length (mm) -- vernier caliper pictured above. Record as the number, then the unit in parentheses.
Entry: 11.7 (mm)
